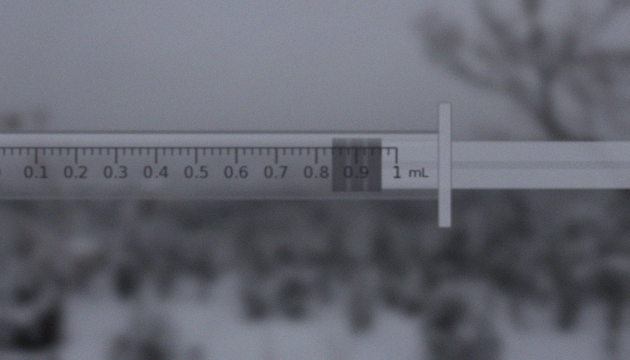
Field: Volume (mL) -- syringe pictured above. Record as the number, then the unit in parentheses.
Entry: 0.84 (mL)
